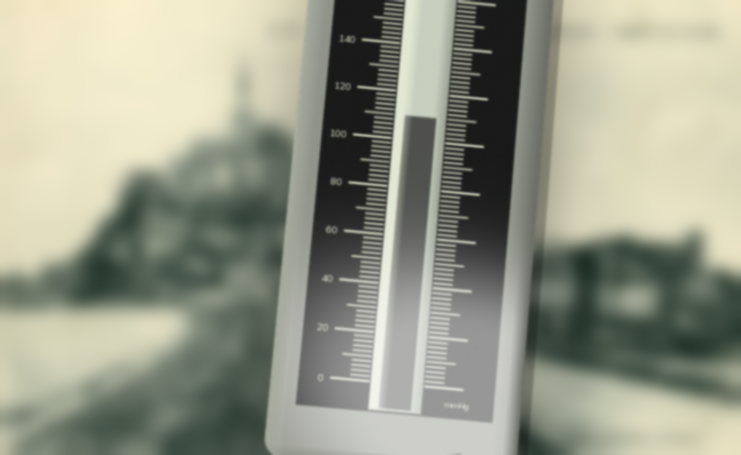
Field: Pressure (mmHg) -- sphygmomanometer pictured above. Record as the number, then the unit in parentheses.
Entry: 110 (mmHg)
